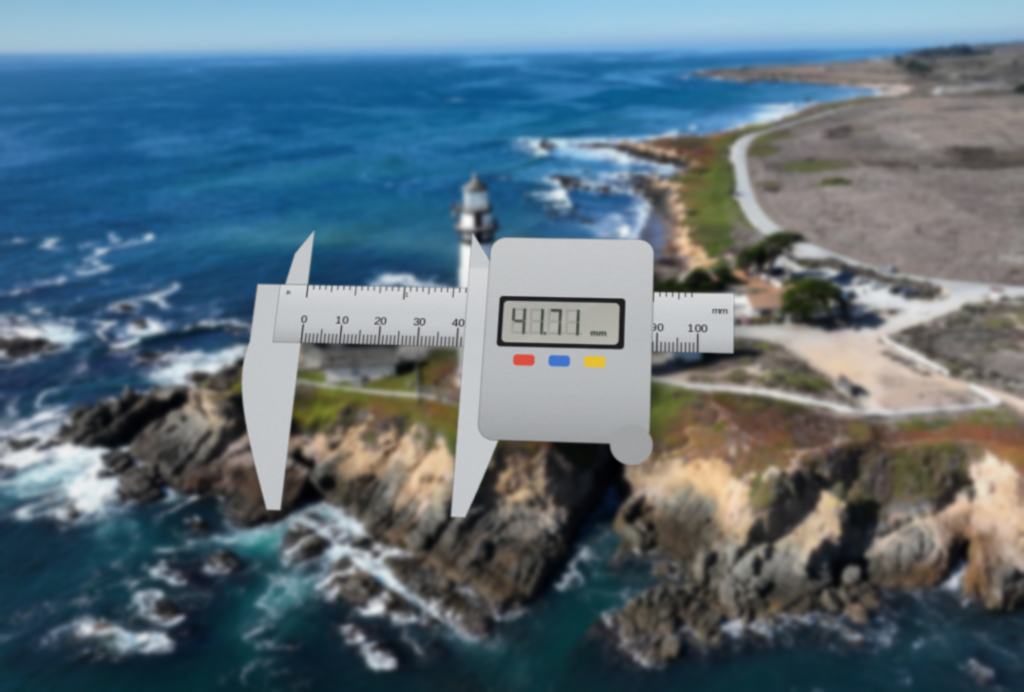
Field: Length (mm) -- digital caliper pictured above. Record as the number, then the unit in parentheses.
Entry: 41.71 (mm)
